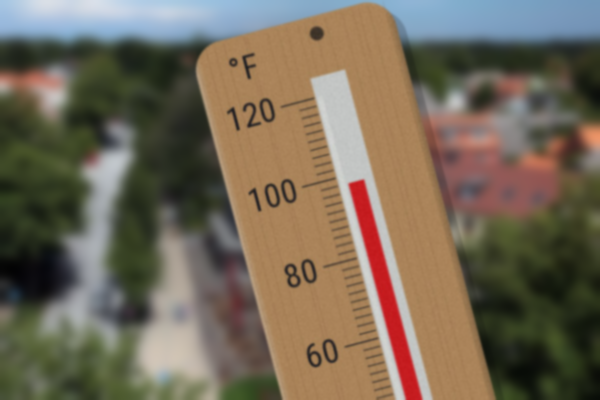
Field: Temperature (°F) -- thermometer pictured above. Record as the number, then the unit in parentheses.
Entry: 98 (°F)
